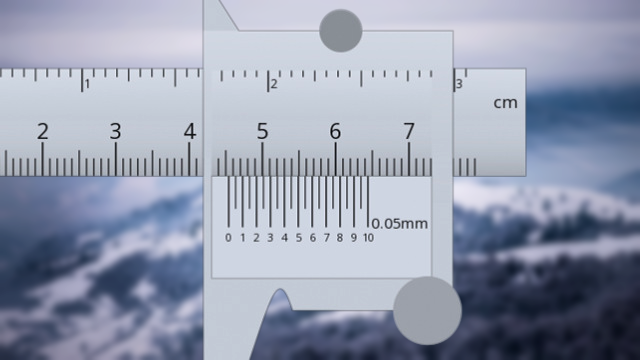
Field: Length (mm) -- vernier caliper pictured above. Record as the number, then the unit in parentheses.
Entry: 45.4 (mm)
